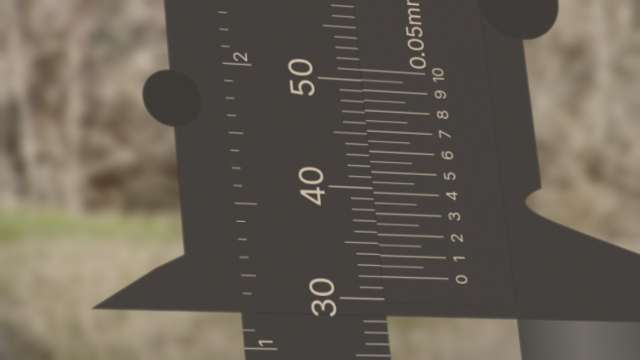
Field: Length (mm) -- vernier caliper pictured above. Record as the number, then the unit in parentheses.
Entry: 32.0 (mm)
